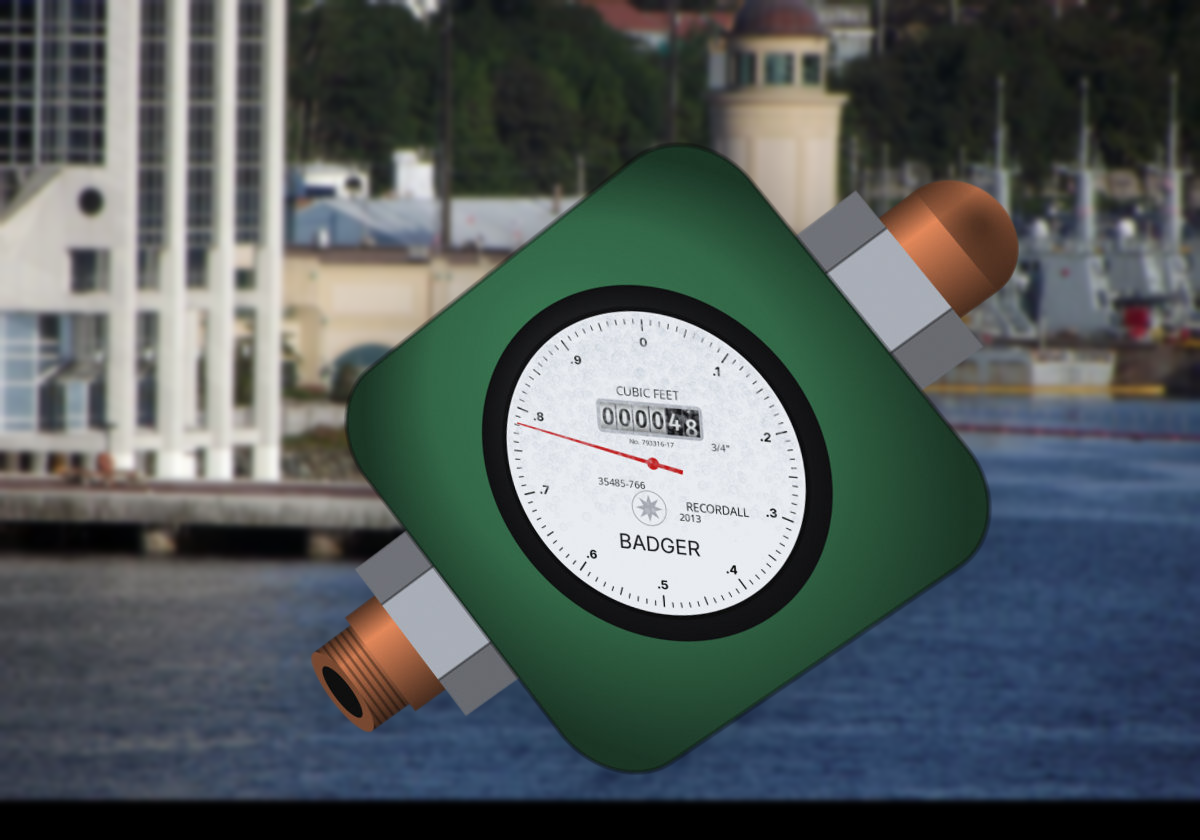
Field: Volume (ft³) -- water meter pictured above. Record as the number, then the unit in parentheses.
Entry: 47.78 (ft³)
